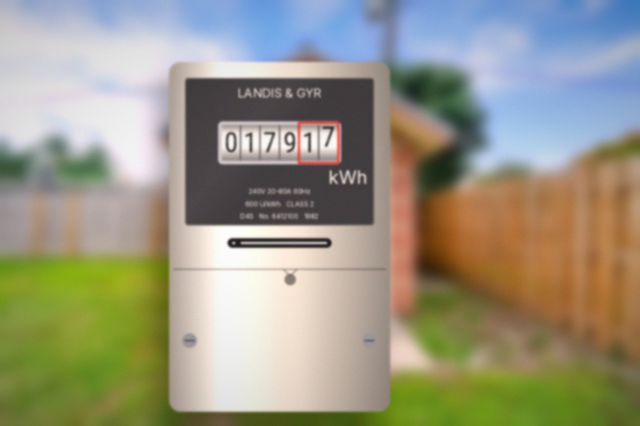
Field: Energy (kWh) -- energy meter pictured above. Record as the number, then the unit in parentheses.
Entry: 179.17 (kWh)
